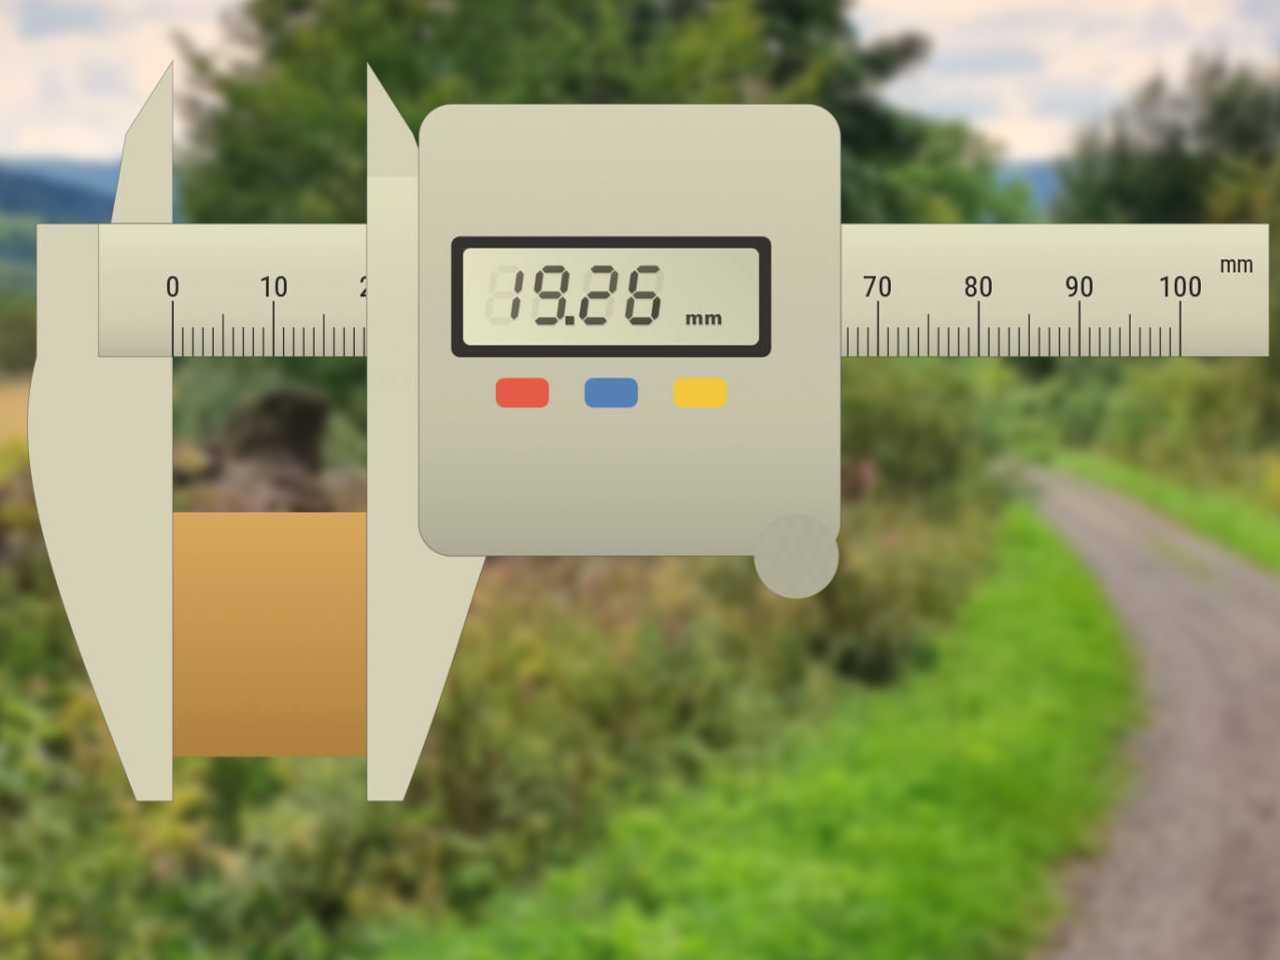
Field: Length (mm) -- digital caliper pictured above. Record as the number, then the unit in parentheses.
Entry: 19.26 (mm)
